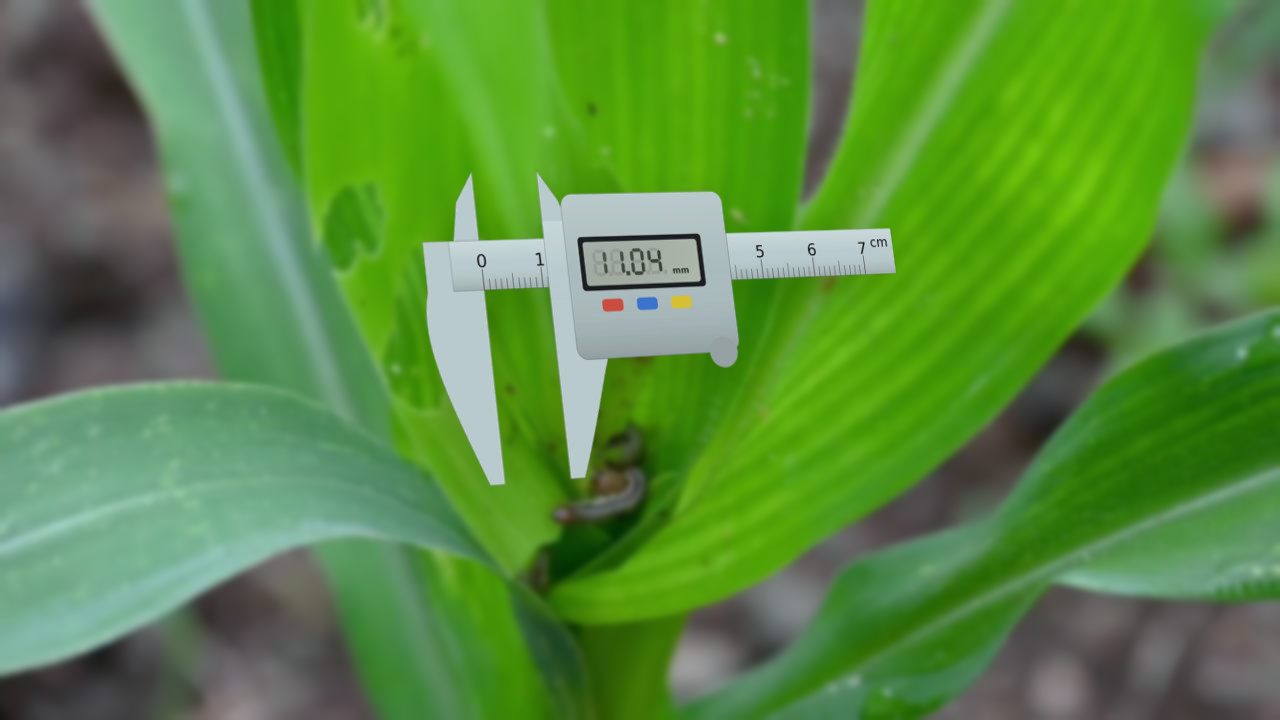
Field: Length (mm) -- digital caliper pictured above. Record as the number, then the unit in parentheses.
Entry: 11.04 (mm)
